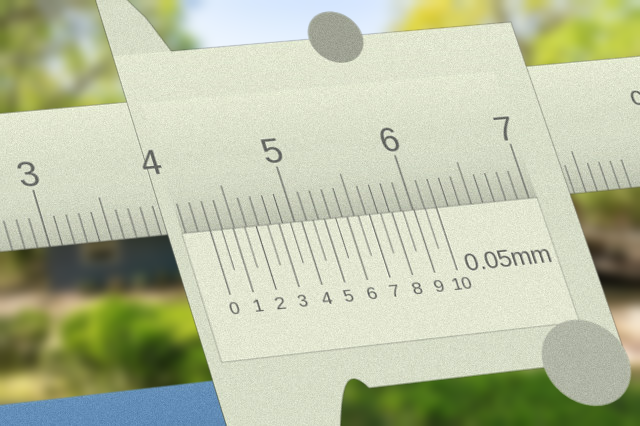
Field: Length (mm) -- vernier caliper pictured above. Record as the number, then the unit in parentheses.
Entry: 43.0 (mm)
